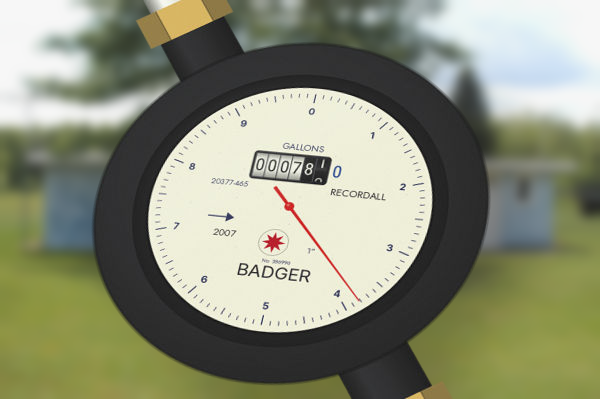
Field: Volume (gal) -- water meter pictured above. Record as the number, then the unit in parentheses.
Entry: 7813.8 (gal)
